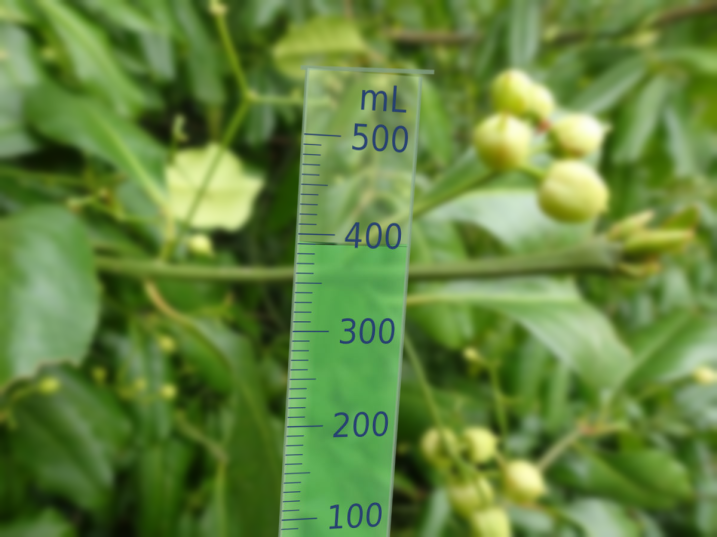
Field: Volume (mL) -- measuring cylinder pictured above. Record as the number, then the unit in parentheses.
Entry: 390 (mL)
